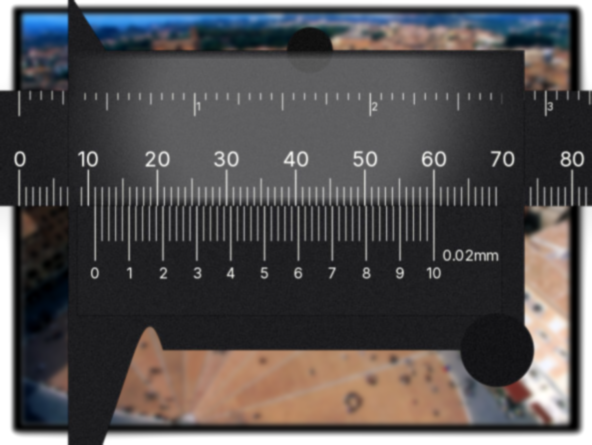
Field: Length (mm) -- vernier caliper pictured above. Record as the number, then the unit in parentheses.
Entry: 11.0 (mm)
